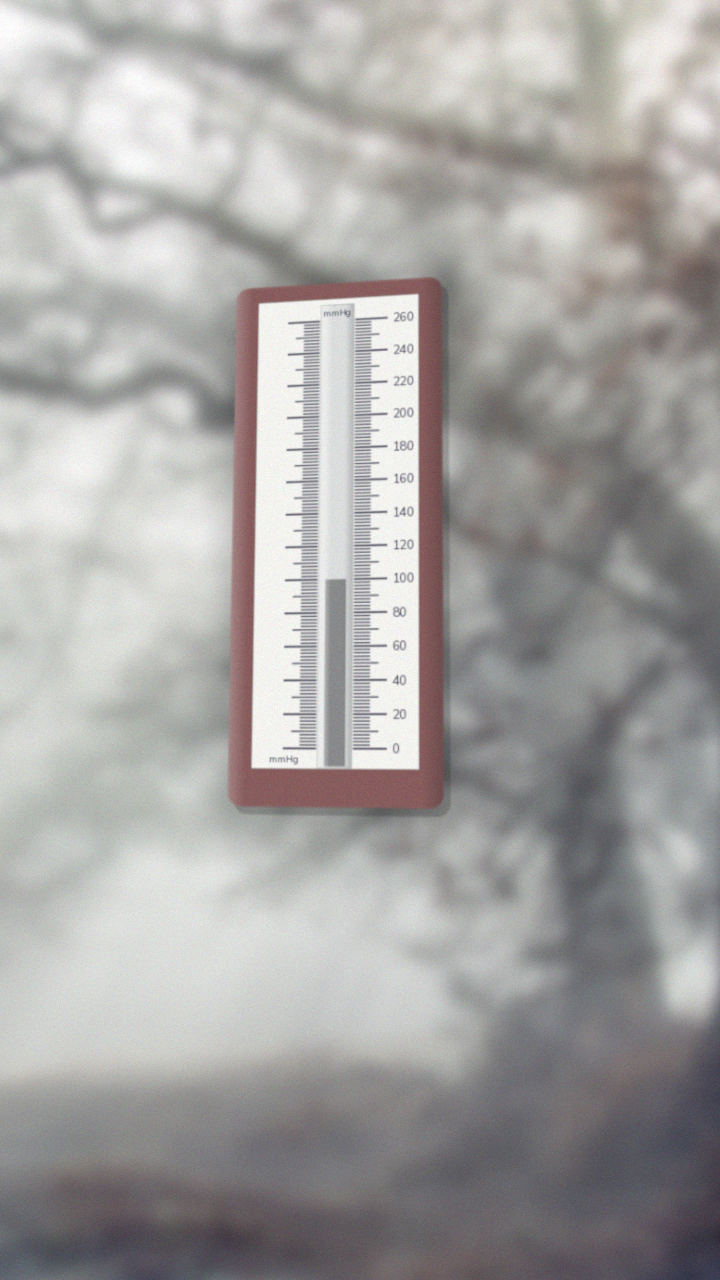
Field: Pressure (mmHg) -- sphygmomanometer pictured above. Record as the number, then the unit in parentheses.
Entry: 100 (mmHg)
